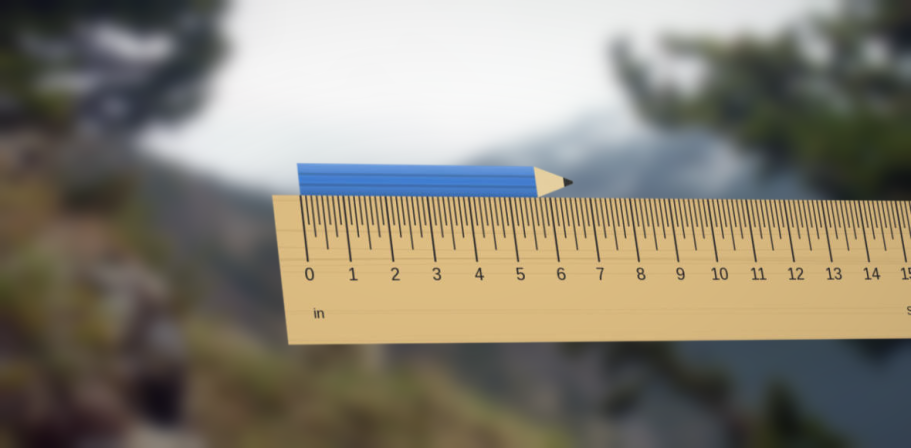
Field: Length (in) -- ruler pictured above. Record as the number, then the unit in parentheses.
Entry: 6.625 (in)
